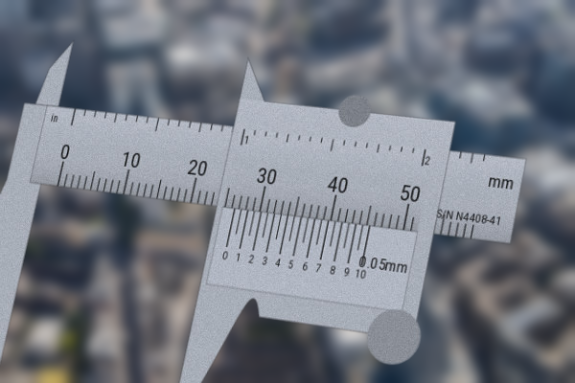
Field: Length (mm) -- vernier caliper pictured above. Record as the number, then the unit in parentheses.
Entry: 26.4 (mm)
